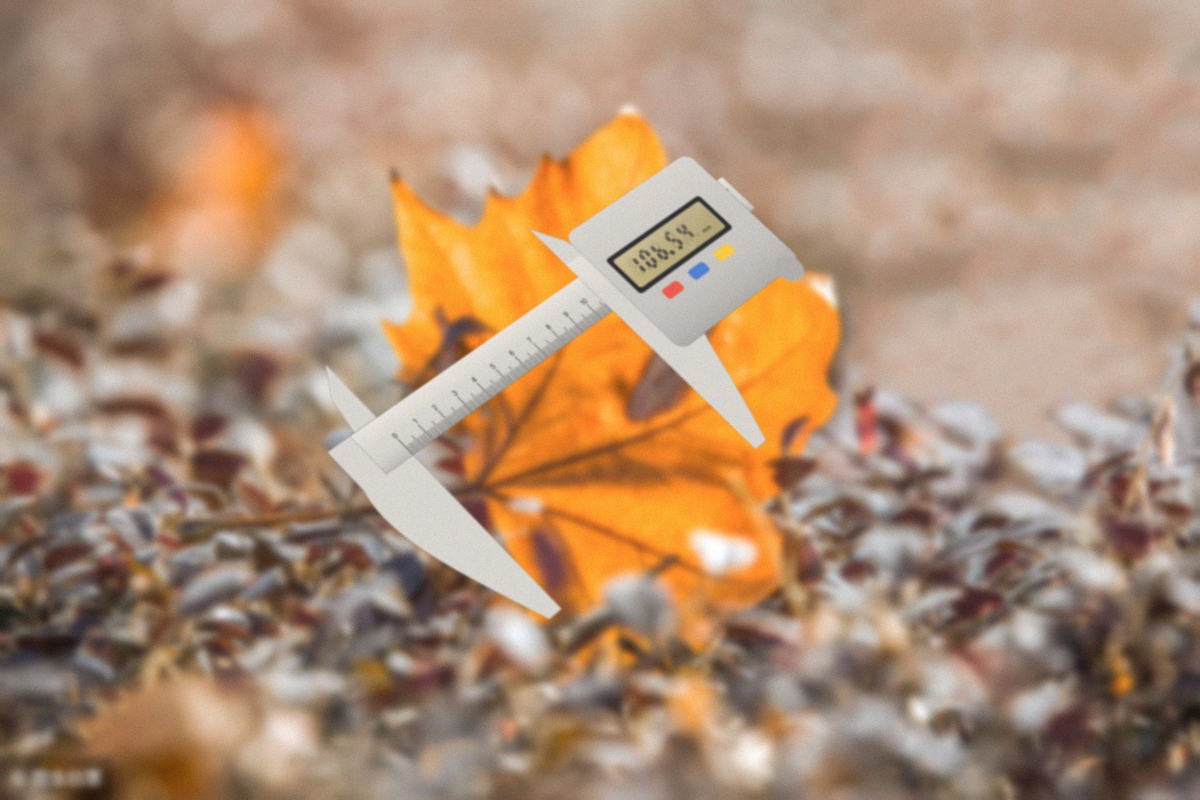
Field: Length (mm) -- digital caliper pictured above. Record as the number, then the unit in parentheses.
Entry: 106.54 (mm)
